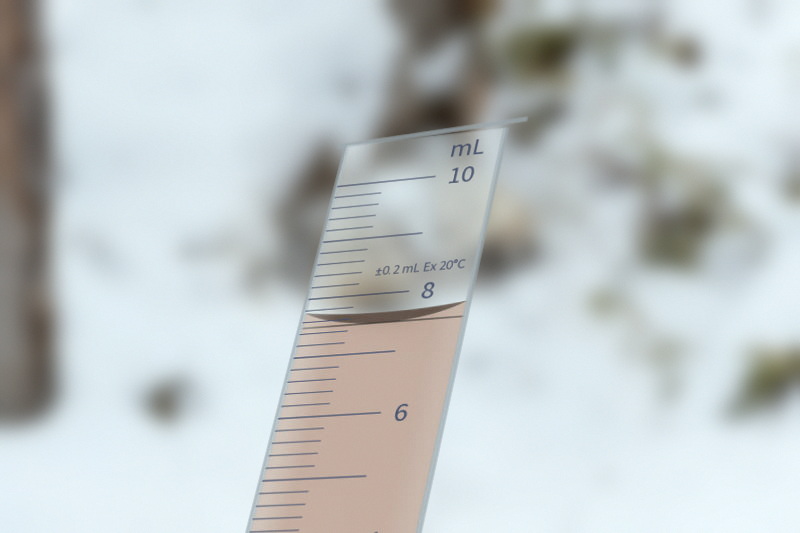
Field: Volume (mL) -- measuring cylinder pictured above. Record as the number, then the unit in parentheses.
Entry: 7.5 (mL)
